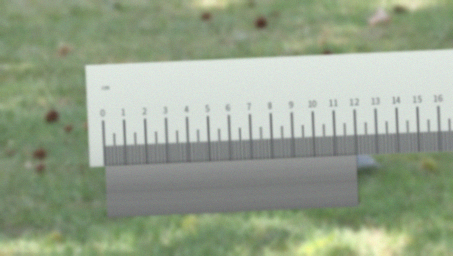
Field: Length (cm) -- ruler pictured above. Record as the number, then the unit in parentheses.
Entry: 12 (cm)
